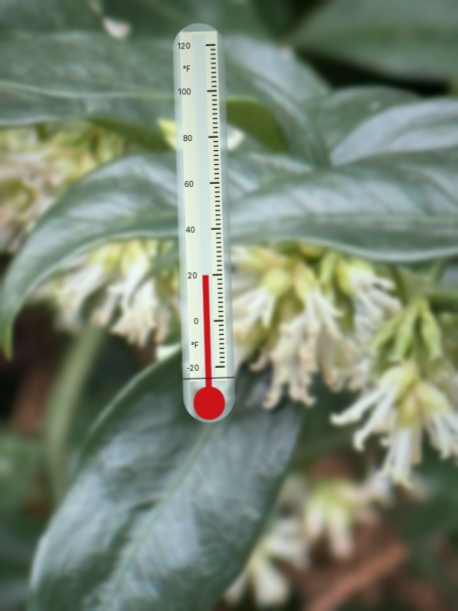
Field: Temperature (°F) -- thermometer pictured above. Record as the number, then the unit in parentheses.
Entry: 20 (°F)
